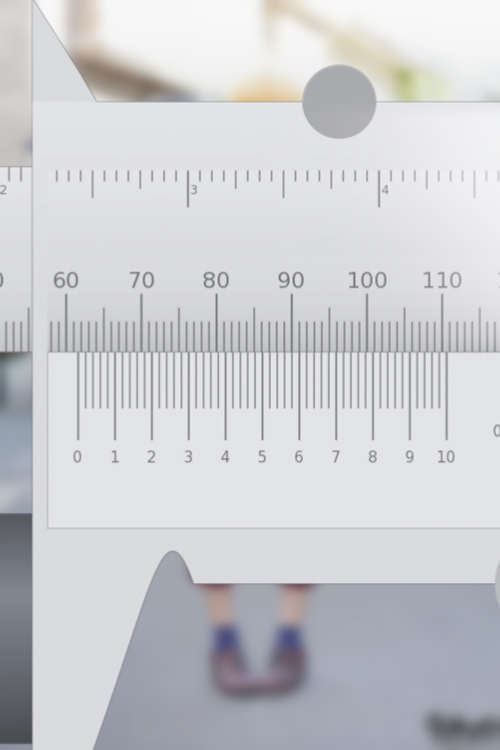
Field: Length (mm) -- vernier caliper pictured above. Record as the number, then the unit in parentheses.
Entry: 61.6 (mm)
